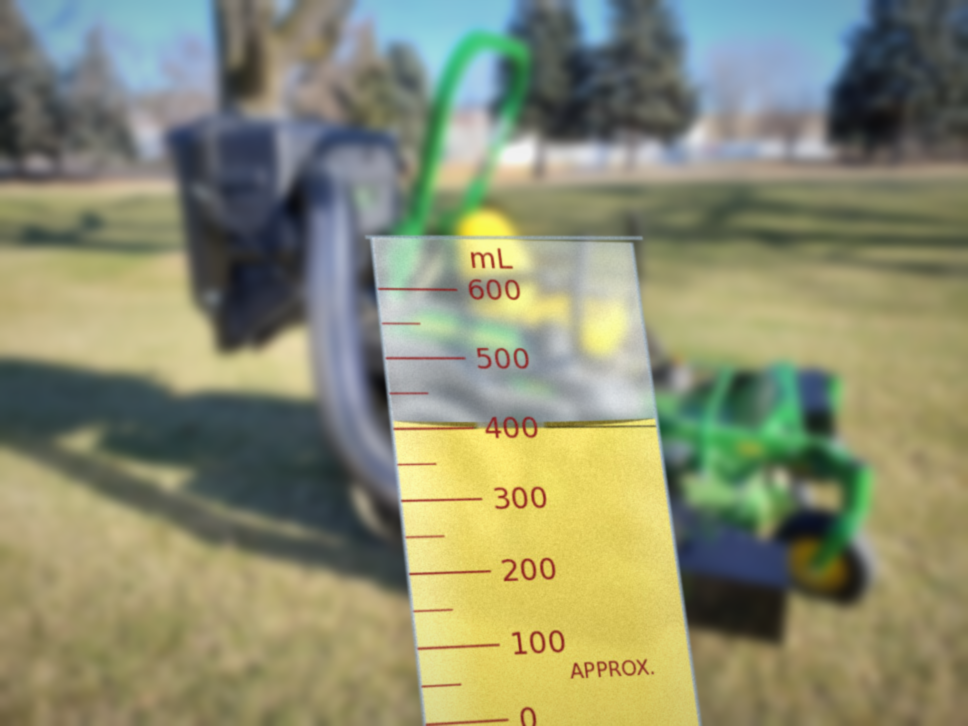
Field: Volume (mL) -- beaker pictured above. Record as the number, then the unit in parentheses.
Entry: 400 (mL)
